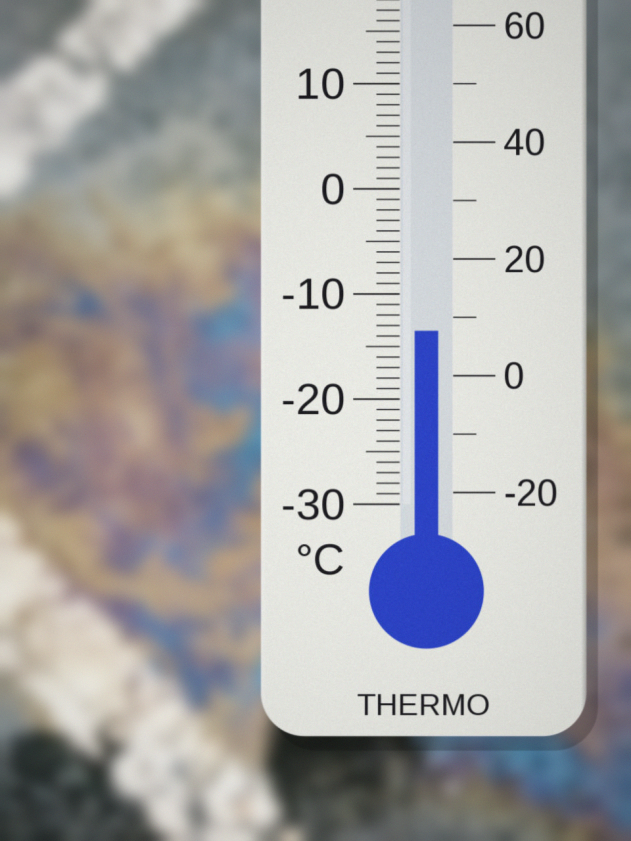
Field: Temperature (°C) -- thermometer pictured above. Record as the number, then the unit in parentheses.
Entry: -13.5 (°C)
